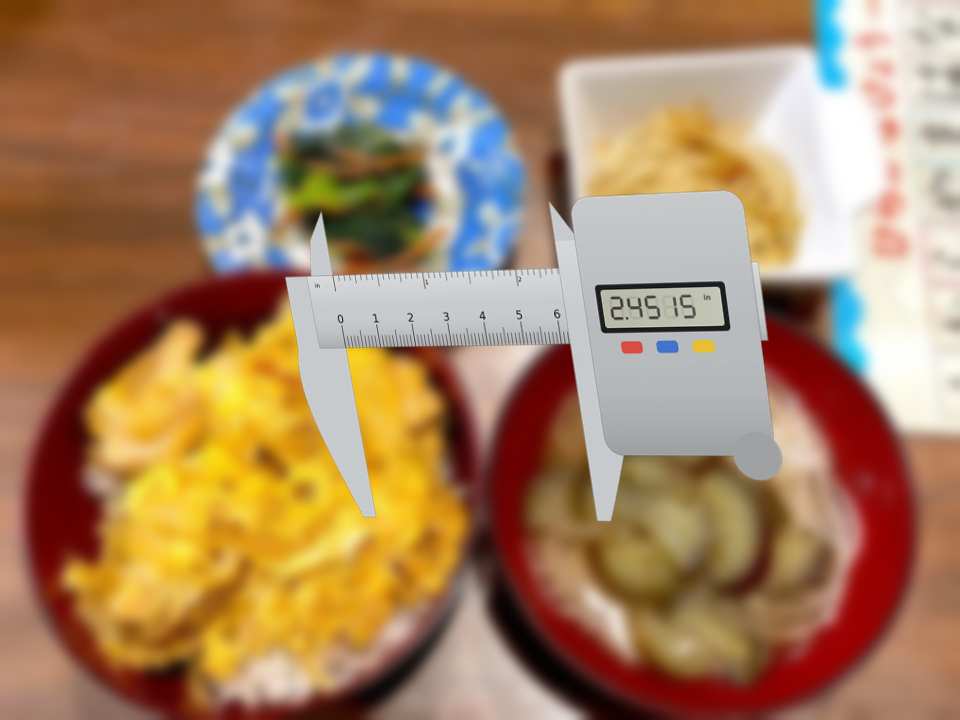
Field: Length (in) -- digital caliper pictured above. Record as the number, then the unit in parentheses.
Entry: 2.4515 (in)
